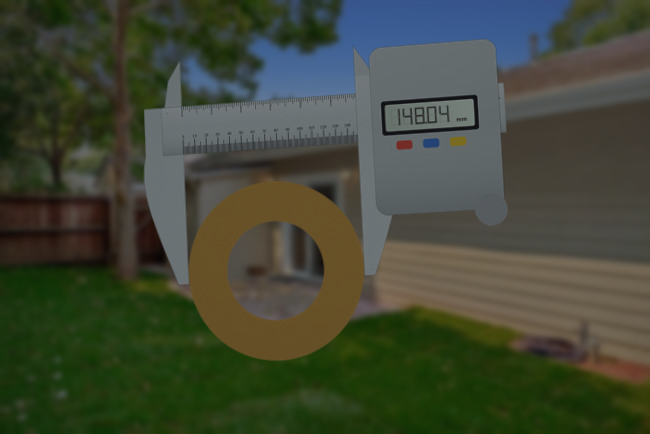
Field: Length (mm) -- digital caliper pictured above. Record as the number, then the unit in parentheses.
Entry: 148.04 (mm)
